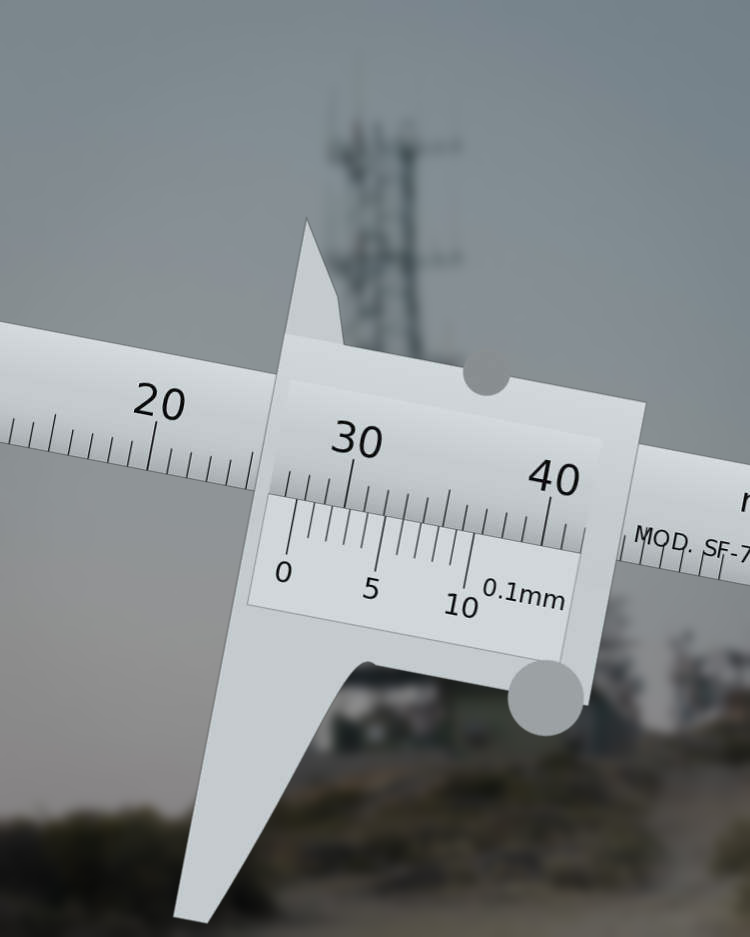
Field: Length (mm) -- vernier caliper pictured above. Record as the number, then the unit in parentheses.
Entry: 27.6 (mm)
